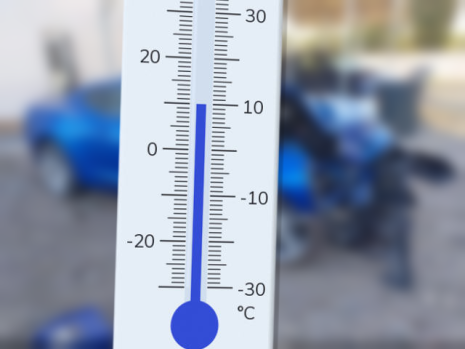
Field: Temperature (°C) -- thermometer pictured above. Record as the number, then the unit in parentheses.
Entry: 10 (°C)
